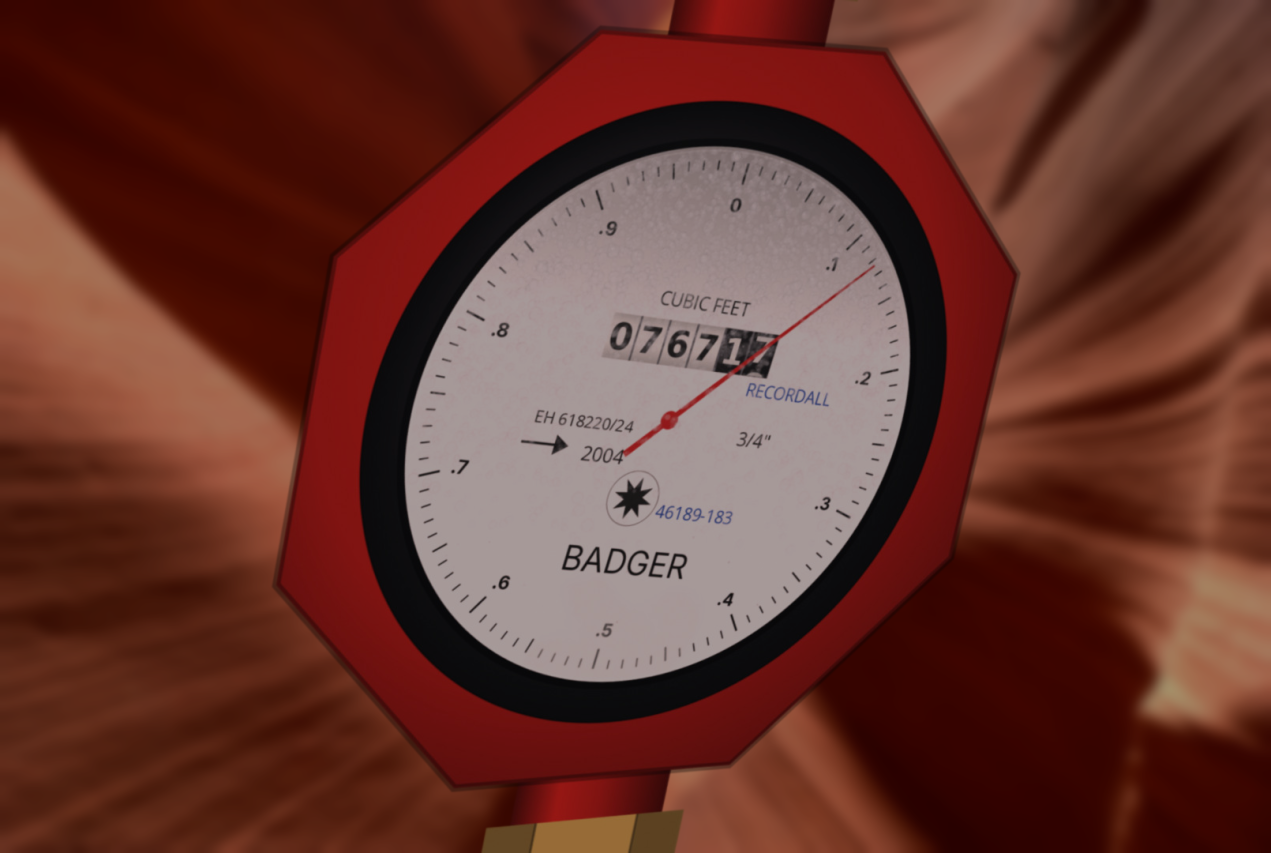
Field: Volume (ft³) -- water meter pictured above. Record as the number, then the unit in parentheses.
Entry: 76717.12 (ft³)
